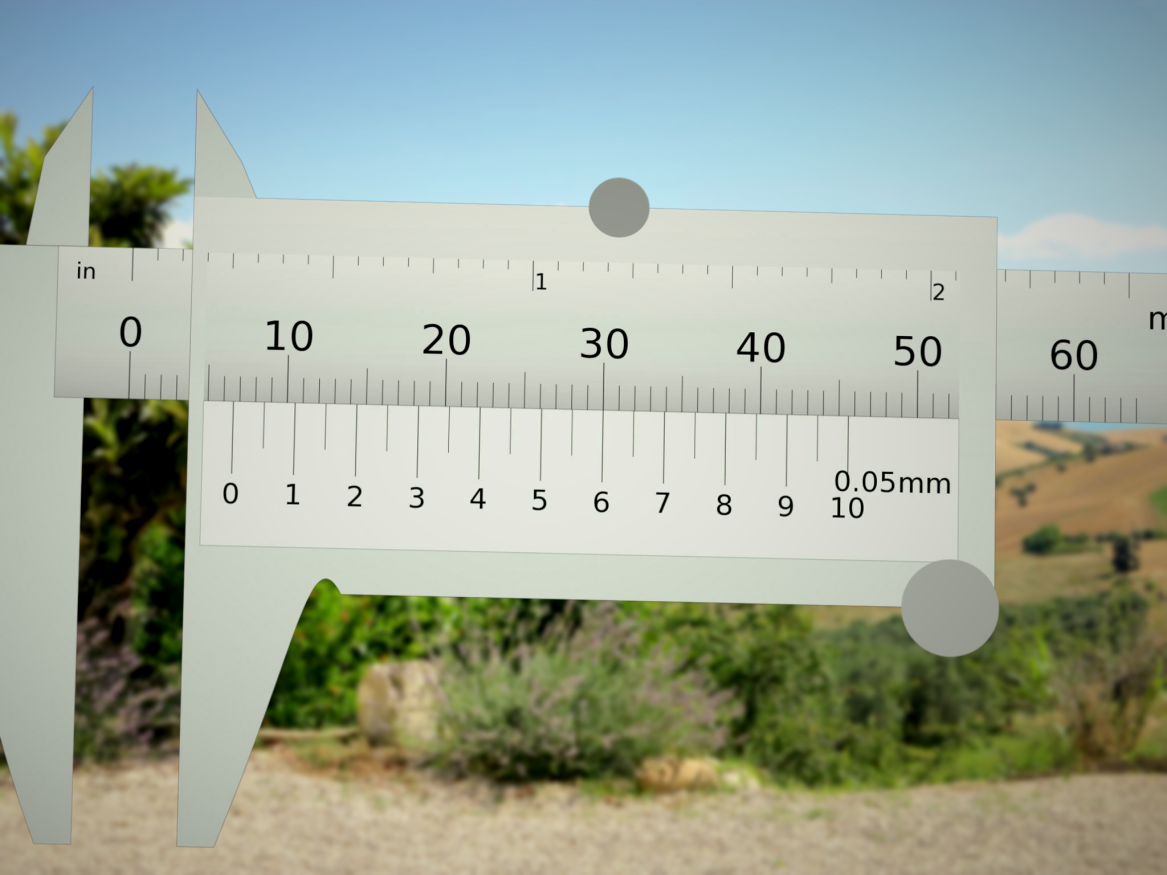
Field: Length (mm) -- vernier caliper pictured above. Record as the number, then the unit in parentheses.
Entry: 6.6 (mm)
